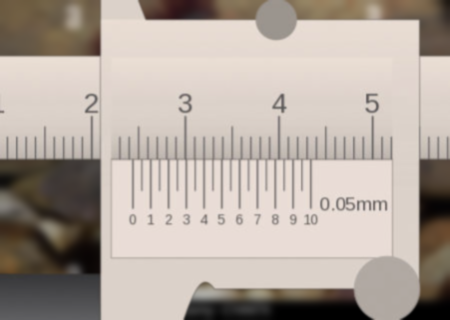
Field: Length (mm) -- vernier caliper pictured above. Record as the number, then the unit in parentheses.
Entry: 24.4 (mm)
